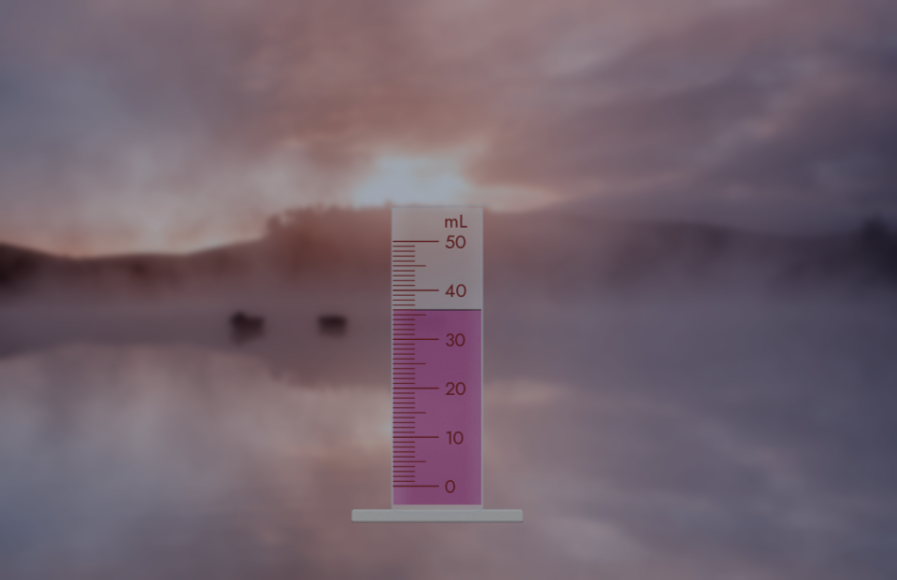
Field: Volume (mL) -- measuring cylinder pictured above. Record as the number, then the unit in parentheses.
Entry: 36 (mL)
